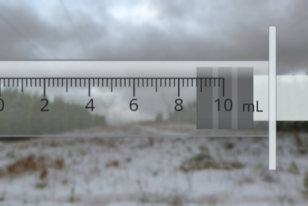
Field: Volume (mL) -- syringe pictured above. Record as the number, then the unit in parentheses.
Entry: 8.8 (mL)
